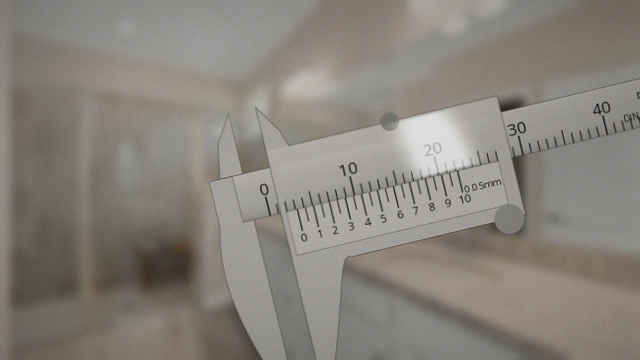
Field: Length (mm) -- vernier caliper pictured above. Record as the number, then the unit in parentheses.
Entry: 3.2 (mm)
